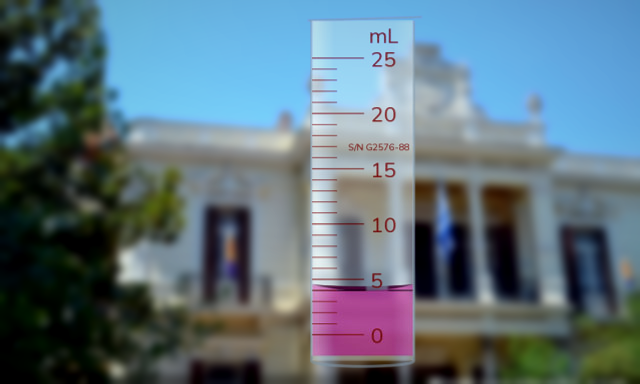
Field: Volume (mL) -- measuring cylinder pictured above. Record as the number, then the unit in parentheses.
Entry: 4 (mL)
